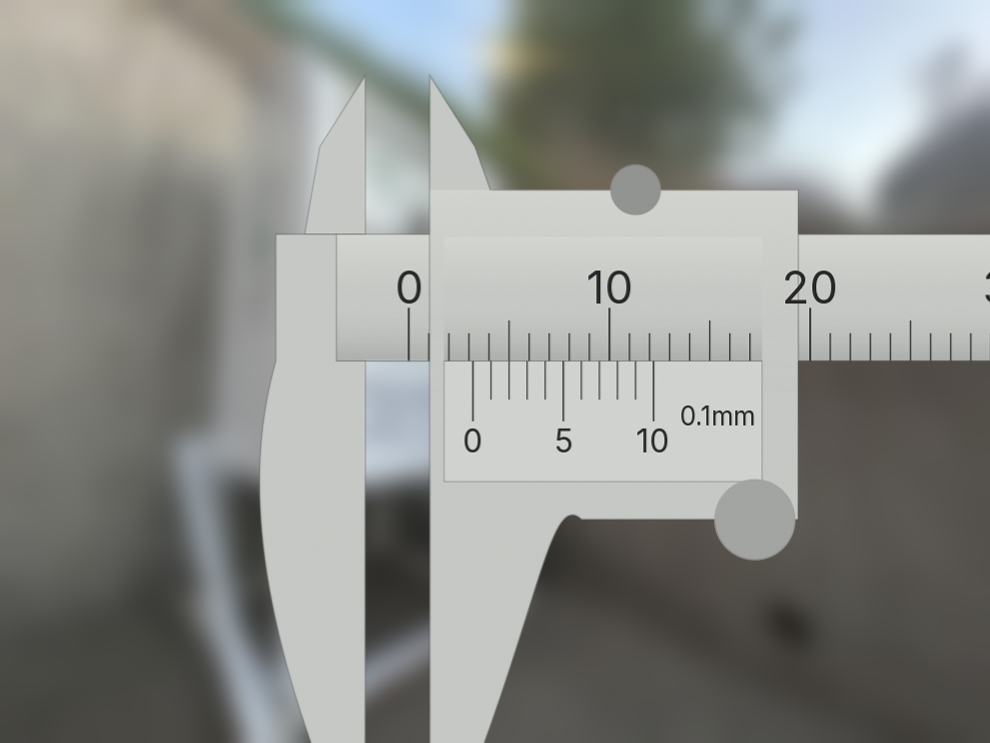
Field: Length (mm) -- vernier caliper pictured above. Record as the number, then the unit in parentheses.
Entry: 3.2 (mm)
